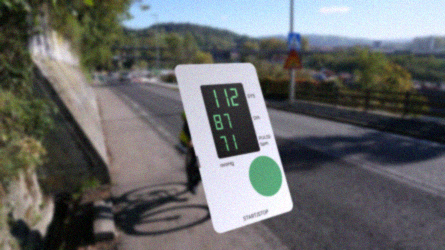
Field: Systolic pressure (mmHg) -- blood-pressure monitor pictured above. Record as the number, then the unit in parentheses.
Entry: 112 (mmHg)
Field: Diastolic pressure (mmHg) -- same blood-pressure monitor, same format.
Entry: 87 (mmHg)
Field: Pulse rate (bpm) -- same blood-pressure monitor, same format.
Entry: 71 (bpm)
